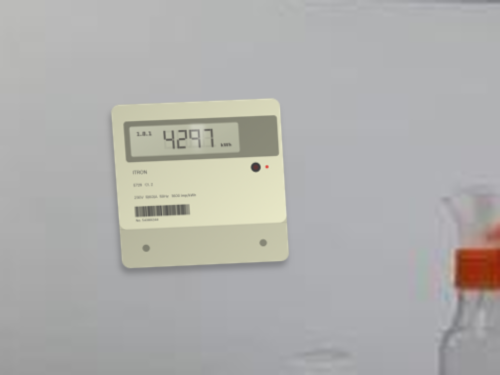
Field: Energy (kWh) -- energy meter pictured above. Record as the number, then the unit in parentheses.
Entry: 4297 (kWh)
